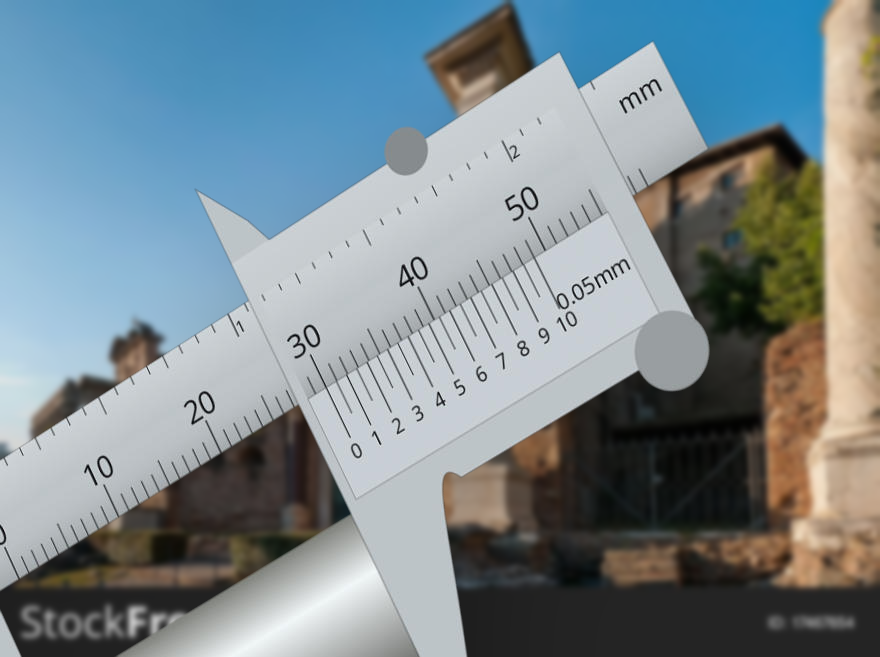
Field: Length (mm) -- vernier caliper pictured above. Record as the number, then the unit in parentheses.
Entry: 30.0 (mm)
